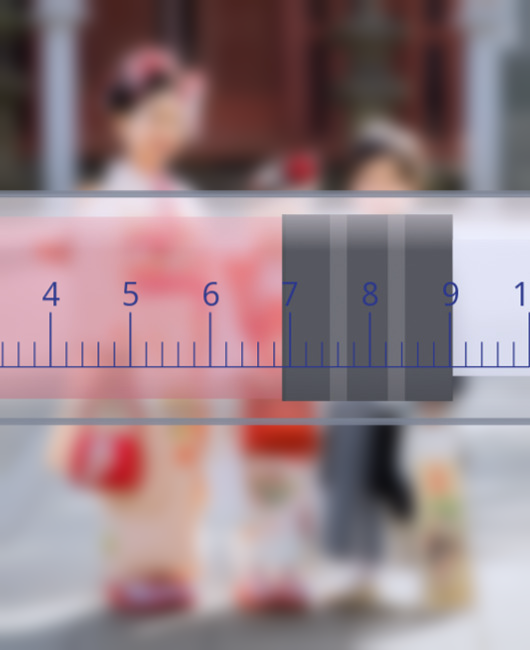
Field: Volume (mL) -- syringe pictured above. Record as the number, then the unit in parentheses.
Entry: 6.9 (mL)
